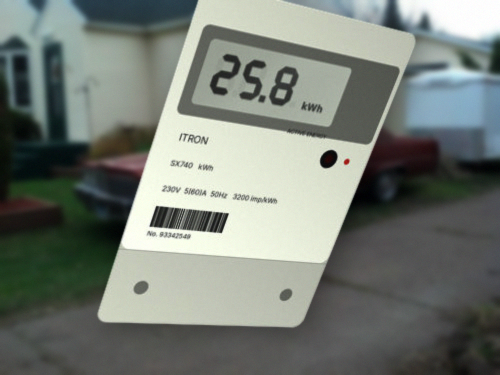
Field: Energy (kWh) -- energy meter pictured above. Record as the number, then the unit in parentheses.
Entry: 25.8 (kWh)
